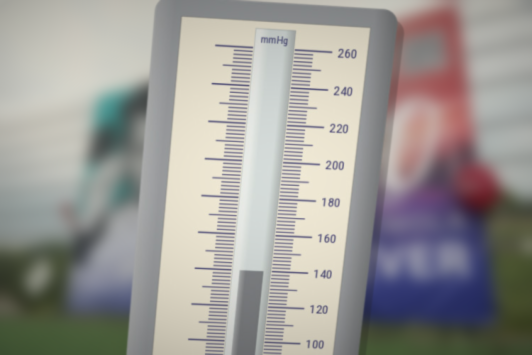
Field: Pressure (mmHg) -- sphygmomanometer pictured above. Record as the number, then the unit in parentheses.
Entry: 140 (mmHg)
